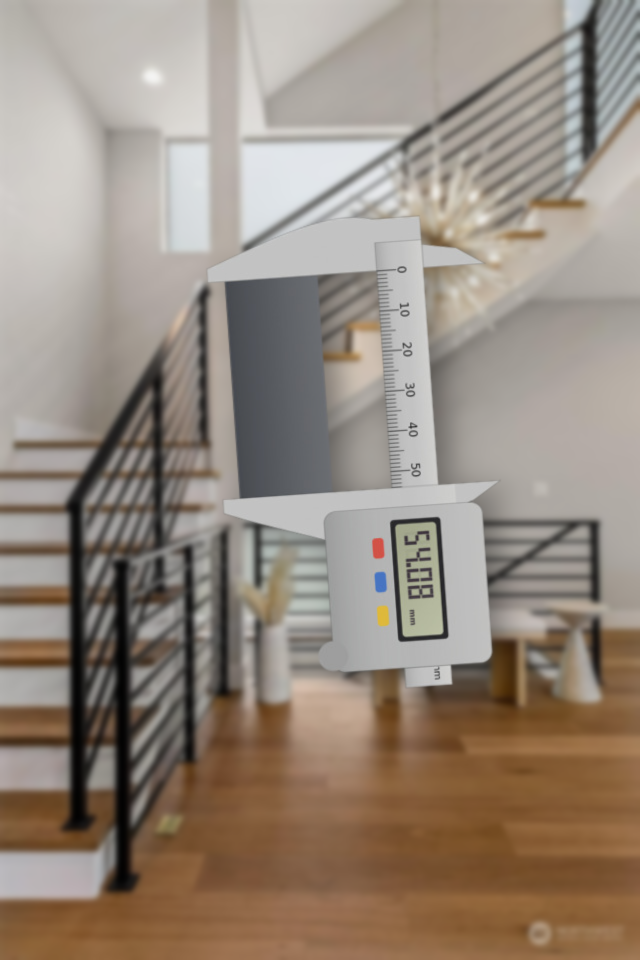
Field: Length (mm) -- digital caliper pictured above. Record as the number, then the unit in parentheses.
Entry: 54.08 (mm)
